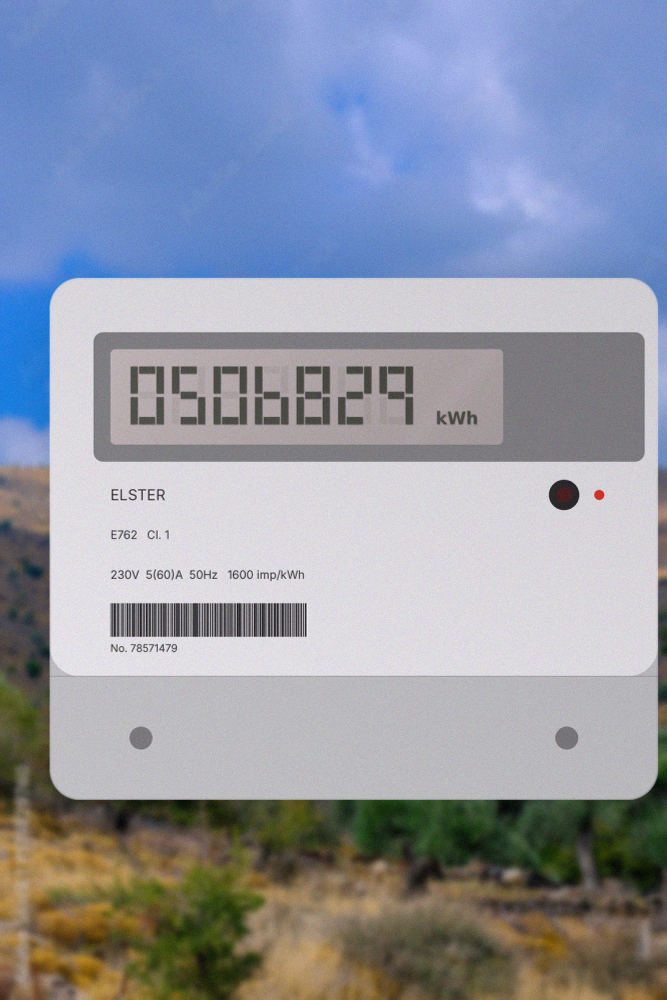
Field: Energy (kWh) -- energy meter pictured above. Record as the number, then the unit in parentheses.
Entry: 506829 (kWh)
